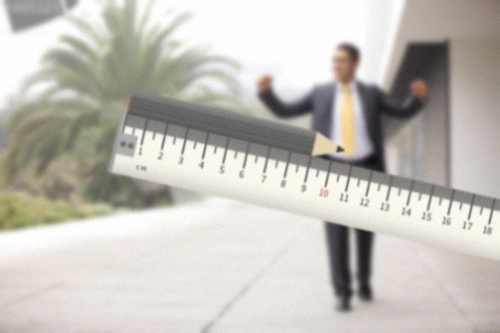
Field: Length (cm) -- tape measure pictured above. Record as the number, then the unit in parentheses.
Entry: 10.5 (cm)
